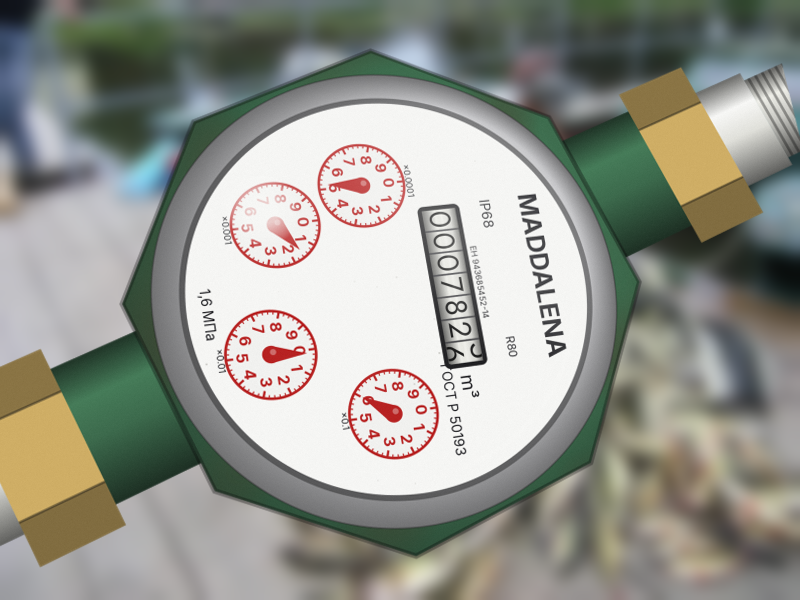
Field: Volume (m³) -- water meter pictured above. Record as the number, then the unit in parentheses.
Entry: 7825.6015 (m³)
